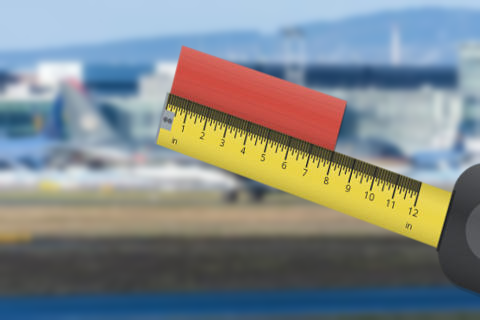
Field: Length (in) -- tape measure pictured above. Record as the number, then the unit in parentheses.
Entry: 8 (in)
